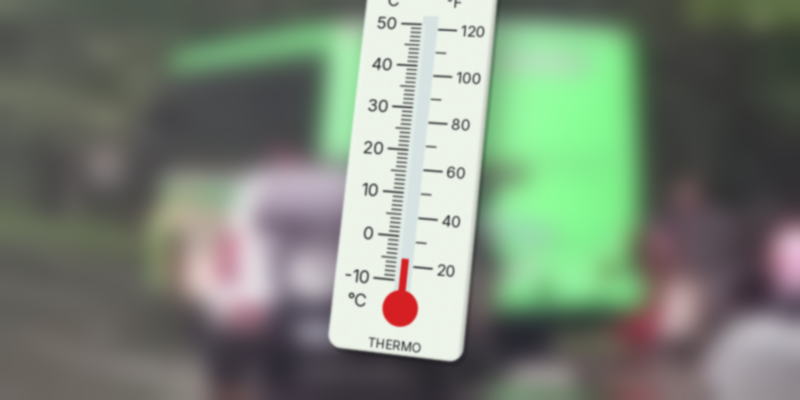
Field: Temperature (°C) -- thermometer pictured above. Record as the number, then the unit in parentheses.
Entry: -5 (°C)
